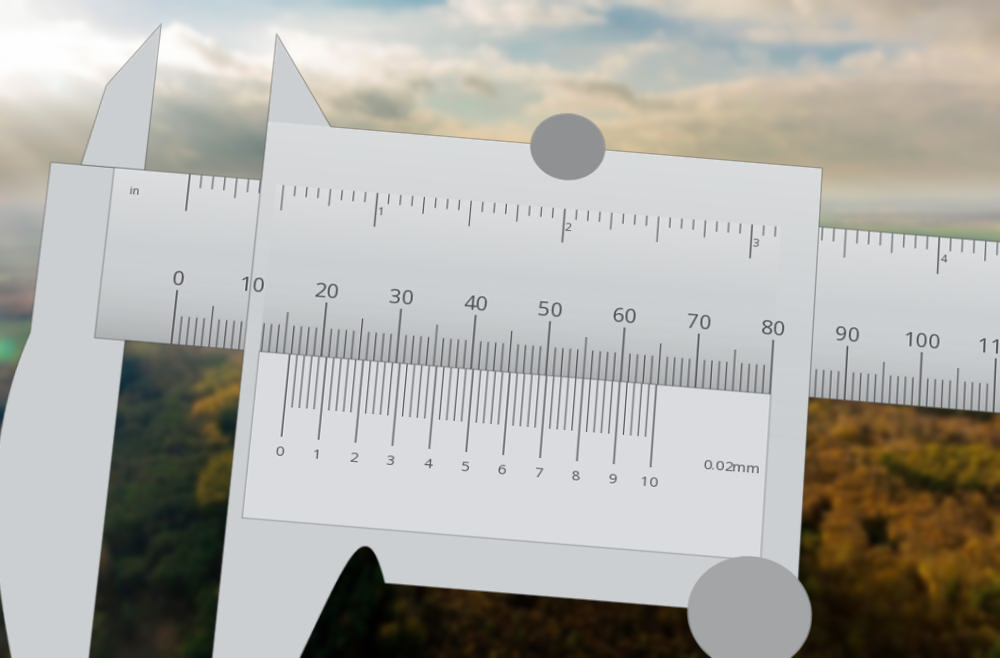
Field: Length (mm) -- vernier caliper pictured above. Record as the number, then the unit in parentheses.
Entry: 15.8 (mm)
